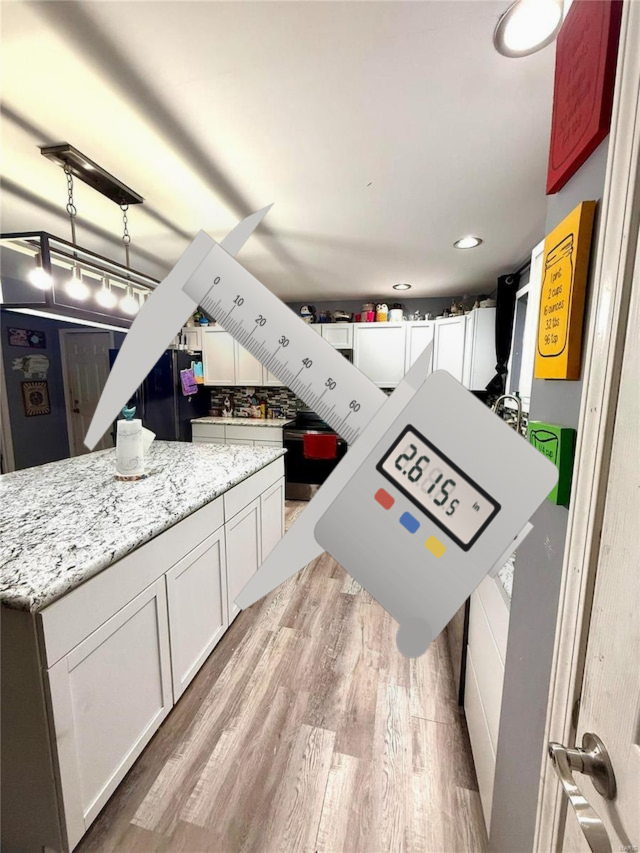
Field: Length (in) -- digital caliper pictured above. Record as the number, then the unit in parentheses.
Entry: 2.6155 (in)
